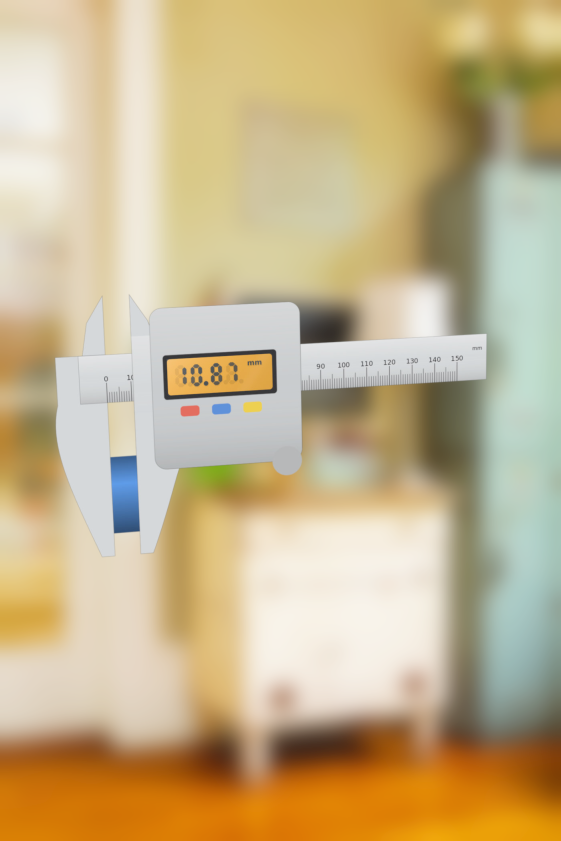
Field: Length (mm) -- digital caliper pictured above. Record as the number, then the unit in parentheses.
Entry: 10.87 (mm)
